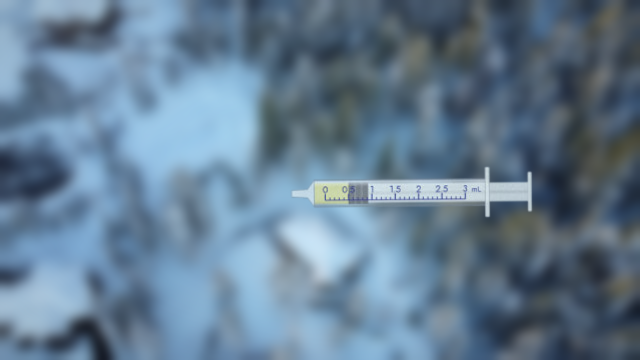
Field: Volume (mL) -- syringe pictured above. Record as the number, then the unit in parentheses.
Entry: 0.5 (mL)
